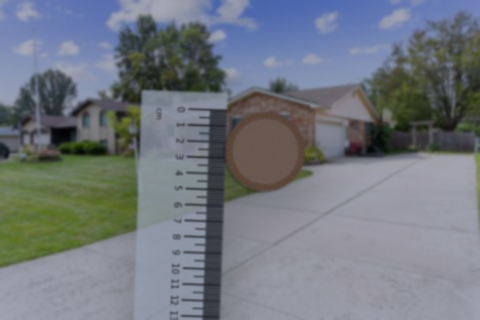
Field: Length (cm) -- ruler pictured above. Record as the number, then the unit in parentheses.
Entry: 5 (cm)
